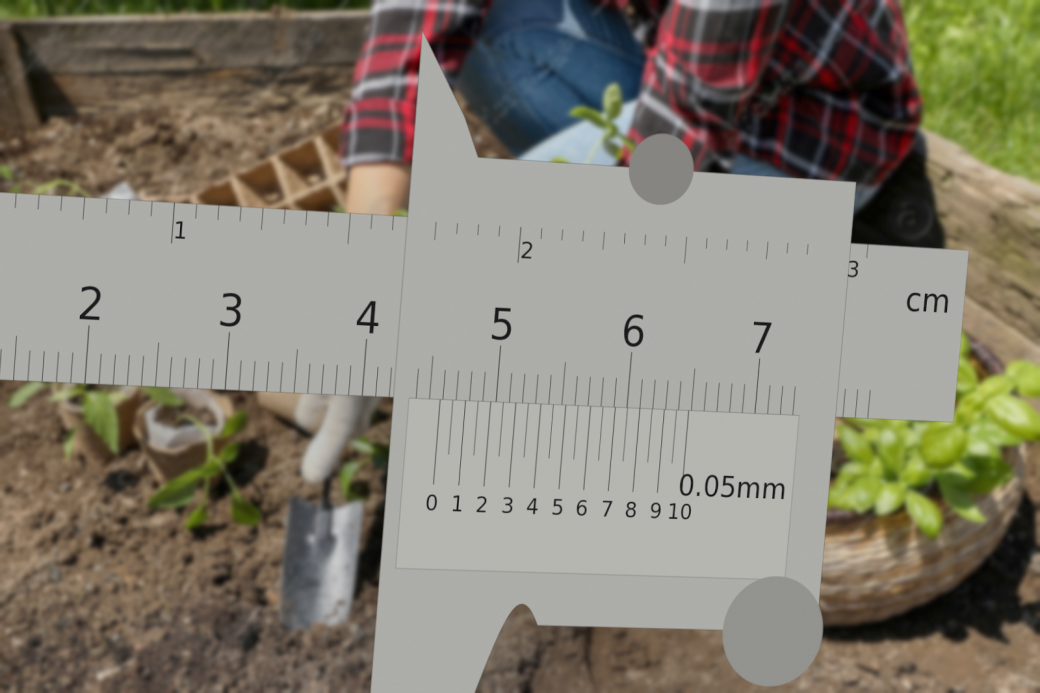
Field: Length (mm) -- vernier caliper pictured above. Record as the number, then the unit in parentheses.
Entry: 45.8 (mm)
